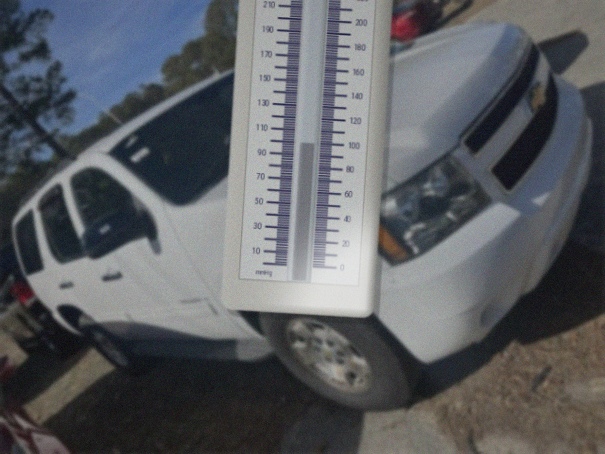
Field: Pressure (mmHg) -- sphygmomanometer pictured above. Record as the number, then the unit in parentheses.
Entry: 100 (mmHg)
